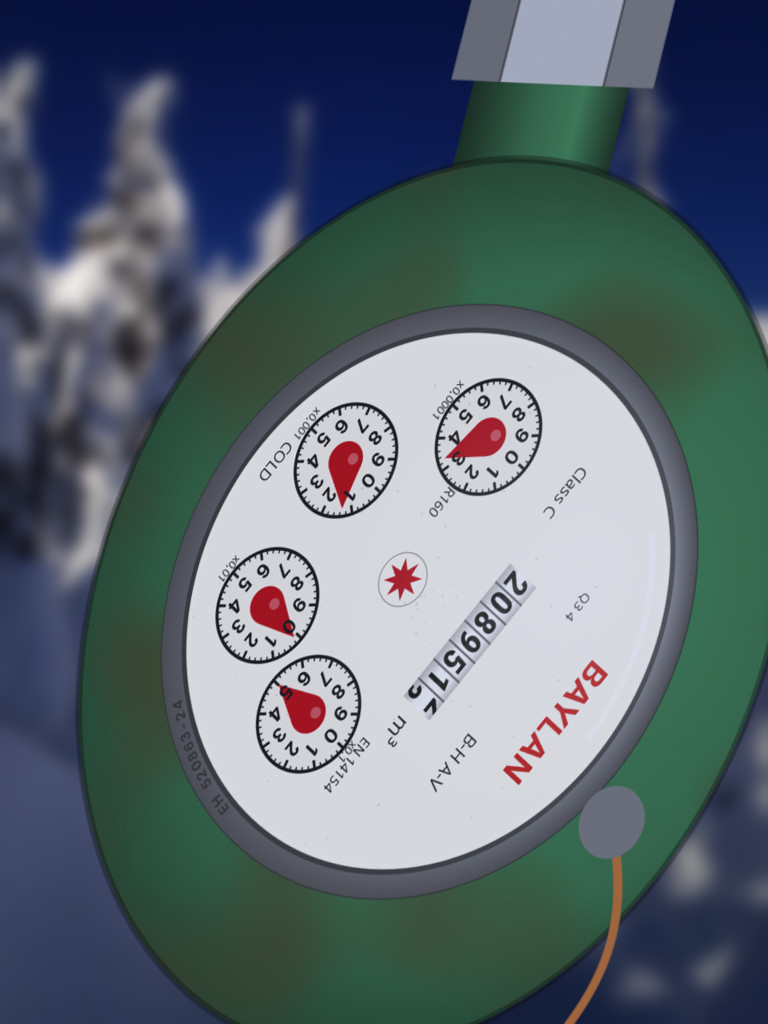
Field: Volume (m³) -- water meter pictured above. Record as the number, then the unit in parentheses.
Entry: 2089512.5013 (m³)
